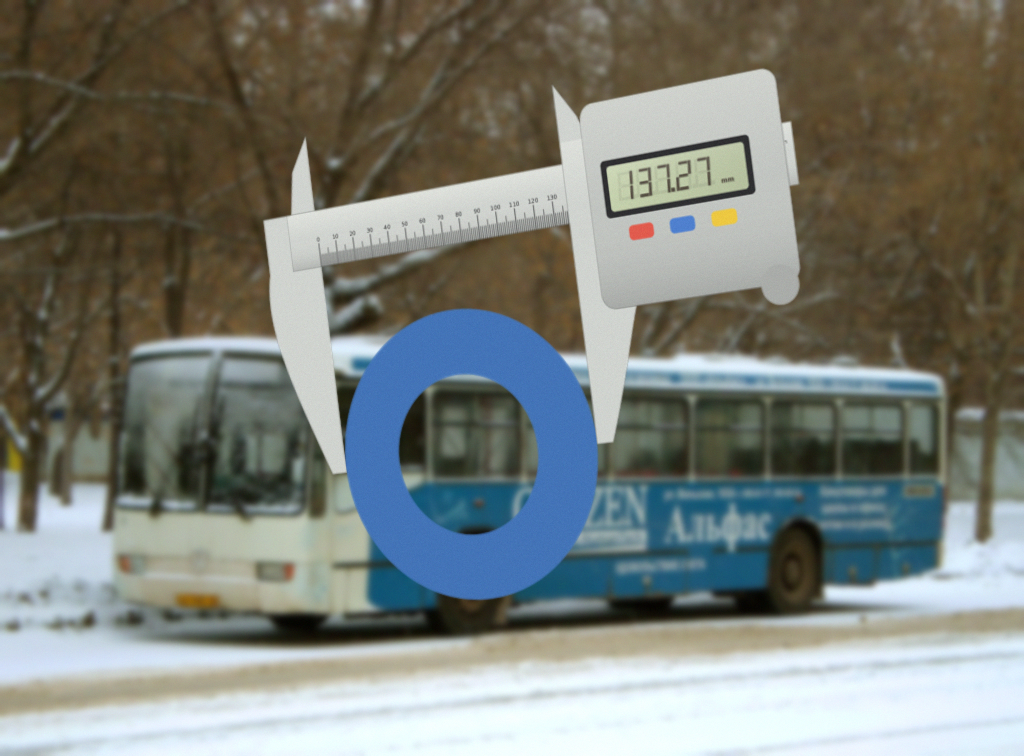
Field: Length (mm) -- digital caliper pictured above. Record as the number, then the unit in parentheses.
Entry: 137.27 (mm)
